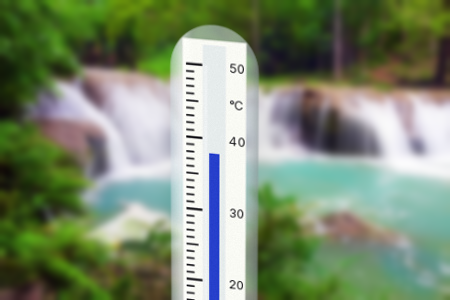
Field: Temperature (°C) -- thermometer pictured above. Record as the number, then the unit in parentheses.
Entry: 38 (°C)
